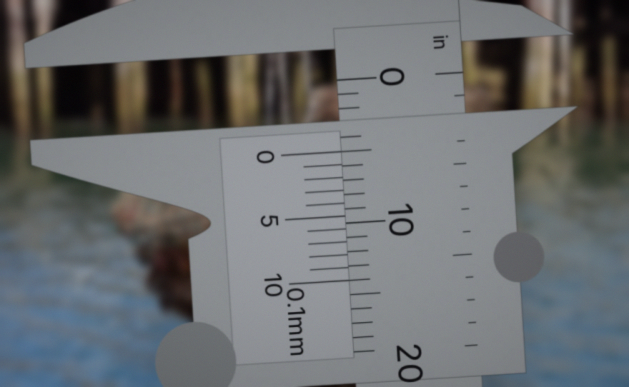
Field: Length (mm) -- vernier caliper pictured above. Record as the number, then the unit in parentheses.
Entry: 5.0 (mm)
